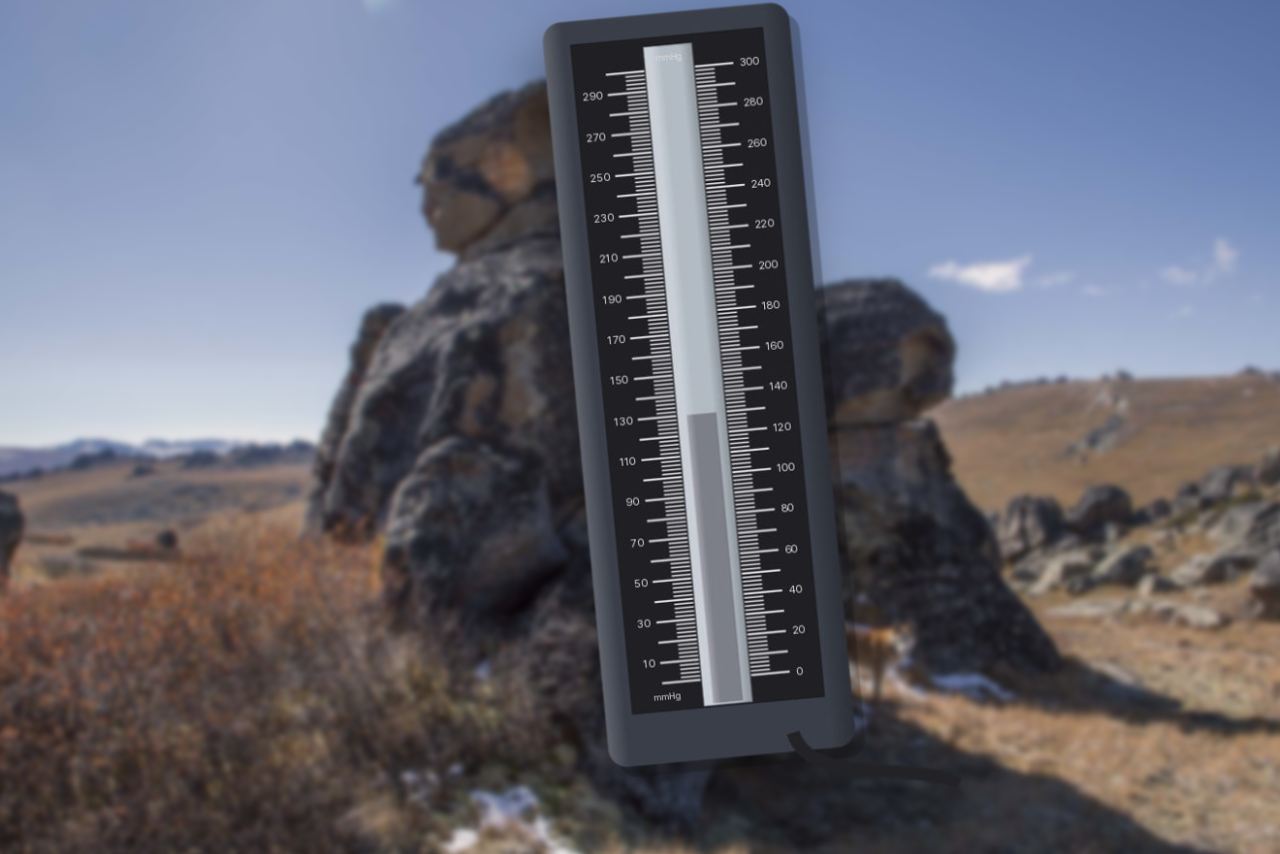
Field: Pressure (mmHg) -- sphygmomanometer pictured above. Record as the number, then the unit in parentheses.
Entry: 130 (mmHg)
